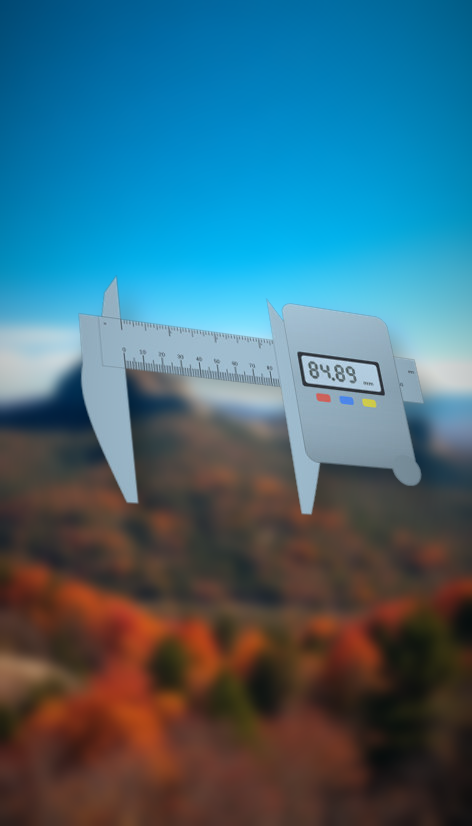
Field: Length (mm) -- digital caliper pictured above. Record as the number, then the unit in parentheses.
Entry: 84.89 (mm)
